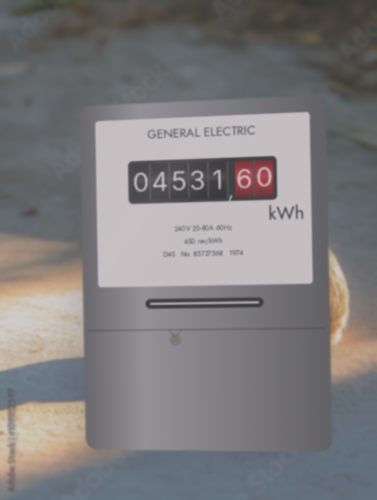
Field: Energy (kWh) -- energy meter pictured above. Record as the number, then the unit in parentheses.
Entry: 4531.60 (kWh)
